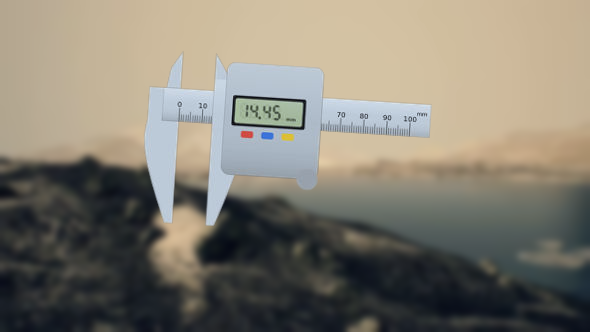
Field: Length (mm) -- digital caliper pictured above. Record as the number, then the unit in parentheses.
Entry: 14.45 (mm)
